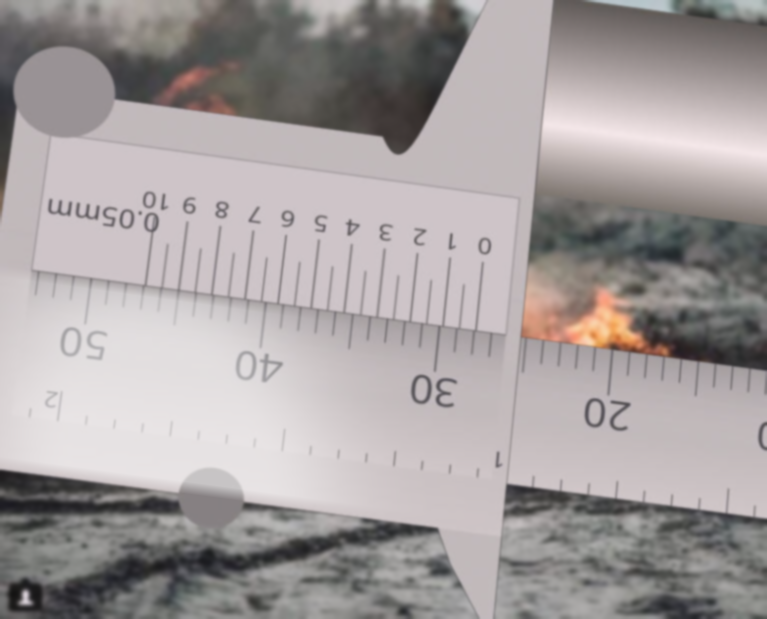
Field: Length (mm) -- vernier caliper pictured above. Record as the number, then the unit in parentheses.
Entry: 27.9 (mm)
